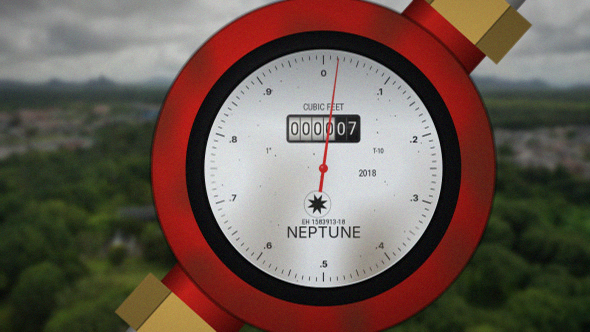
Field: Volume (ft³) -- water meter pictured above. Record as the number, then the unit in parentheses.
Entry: 7.02 (ft³)
